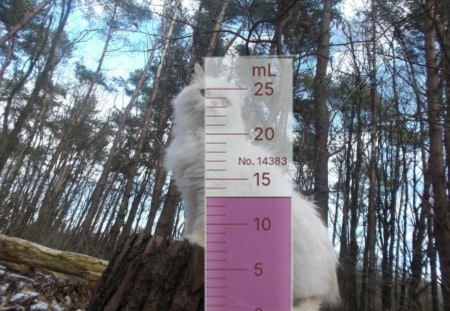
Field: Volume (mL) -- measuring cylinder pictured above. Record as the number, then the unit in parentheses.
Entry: 13 (mL)
